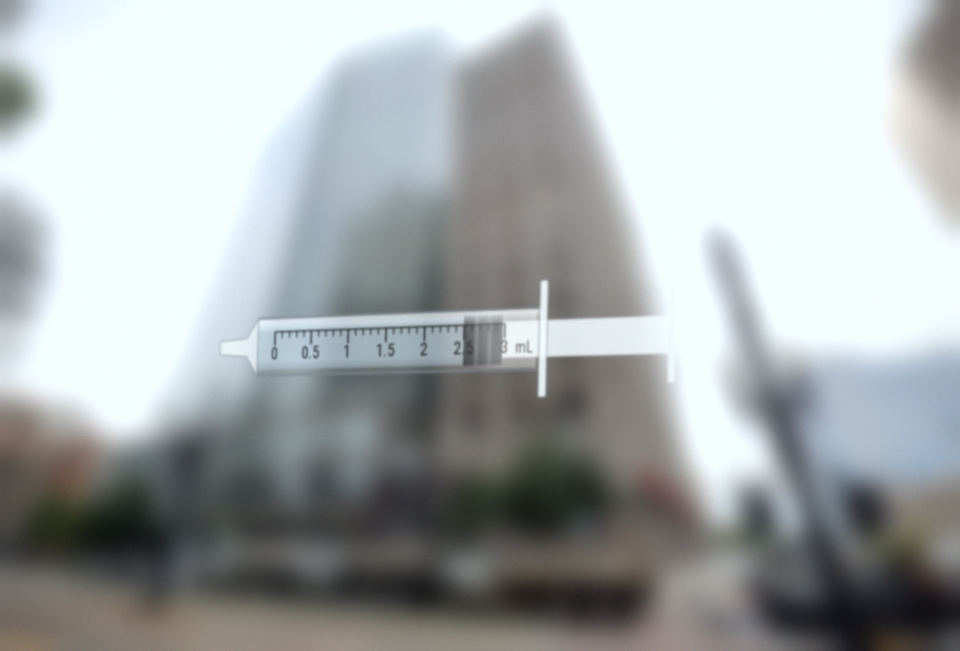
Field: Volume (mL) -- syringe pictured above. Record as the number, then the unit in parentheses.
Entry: 2.5 (mL)
